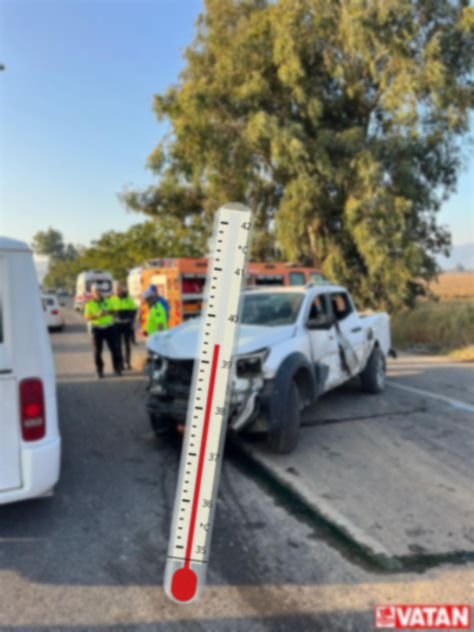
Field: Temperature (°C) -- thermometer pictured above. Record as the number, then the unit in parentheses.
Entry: 39.4 (°C)
